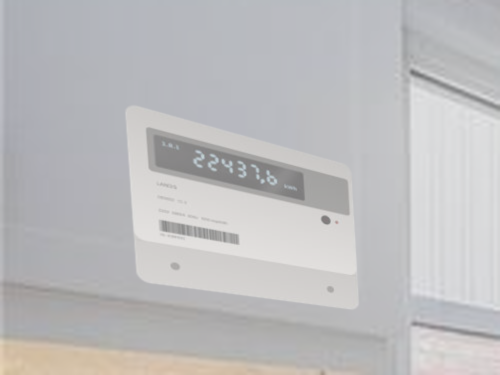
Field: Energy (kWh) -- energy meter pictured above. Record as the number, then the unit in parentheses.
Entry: 22437.6 (kWh)
